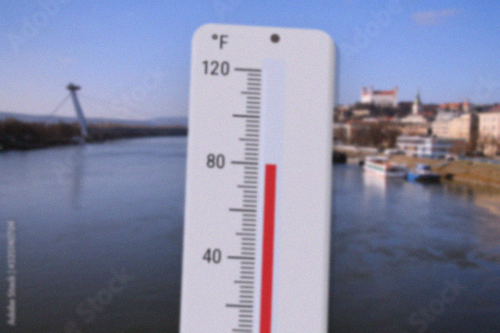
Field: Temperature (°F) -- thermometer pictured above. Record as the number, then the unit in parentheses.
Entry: 80 (°F)
